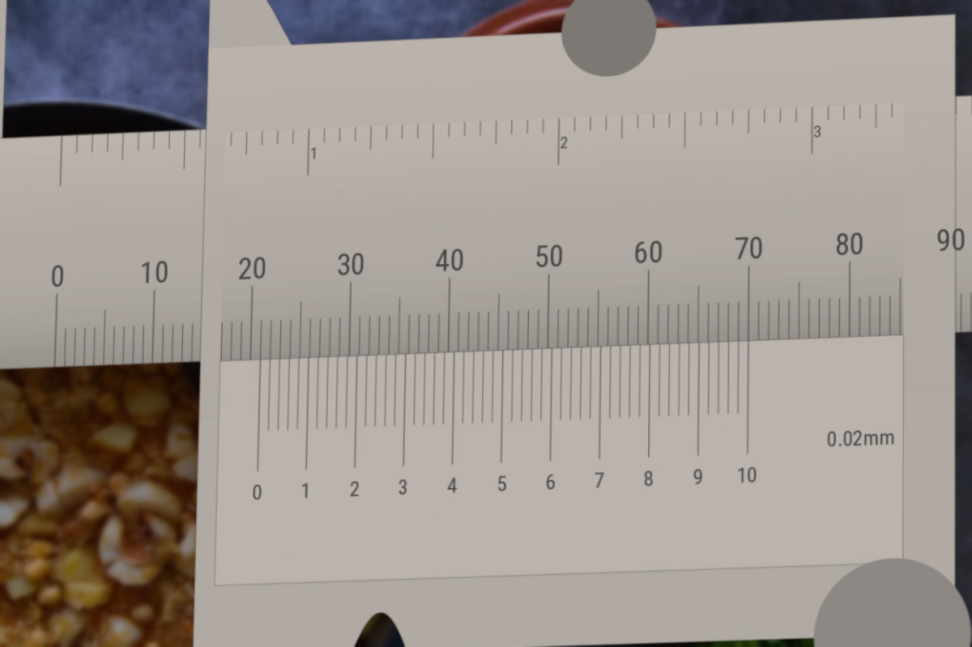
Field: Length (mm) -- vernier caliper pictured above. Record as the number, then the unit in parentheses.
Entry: 21.0 (mm)
